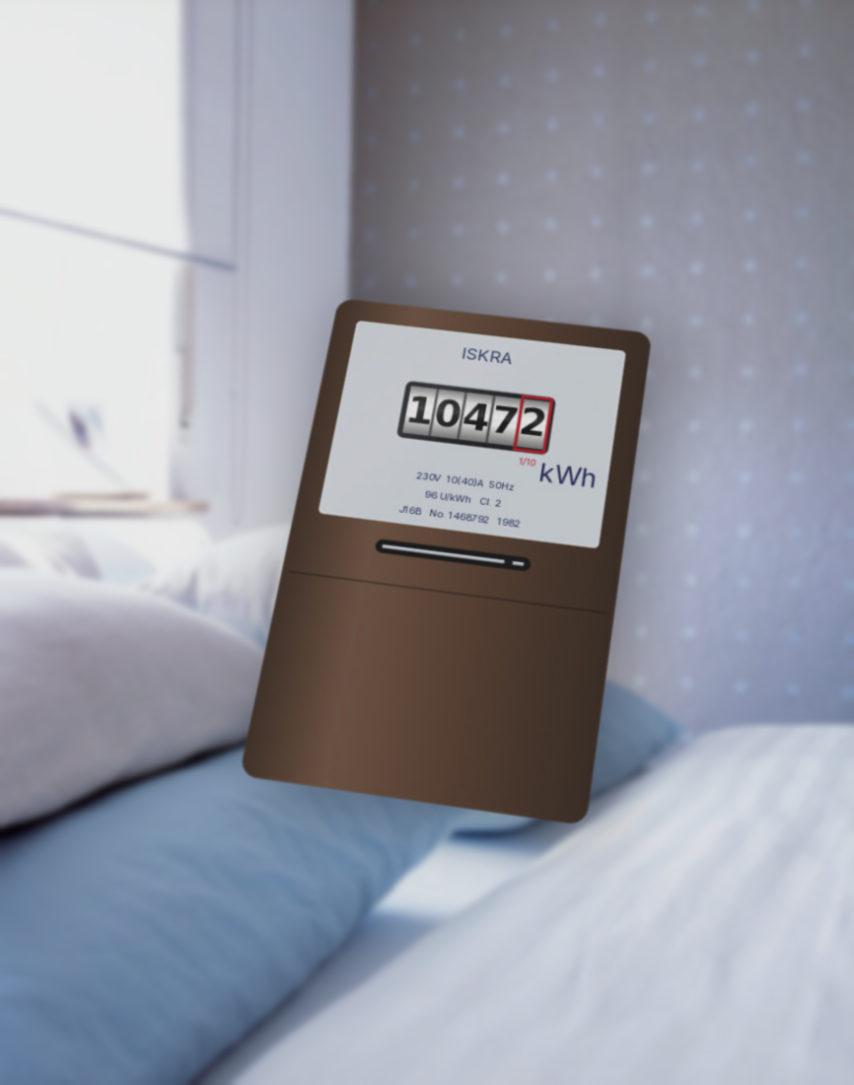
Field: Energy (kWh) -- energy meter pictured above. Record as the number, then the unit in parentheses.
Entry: 1047.2 (kWh)
